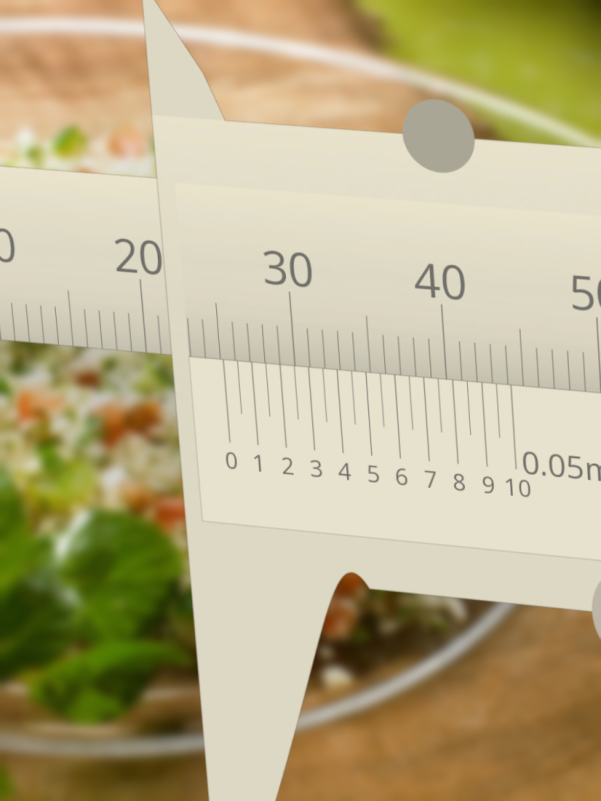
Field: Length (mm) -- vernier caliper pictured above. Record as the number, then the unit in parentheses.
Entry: 25.2 (mm)
